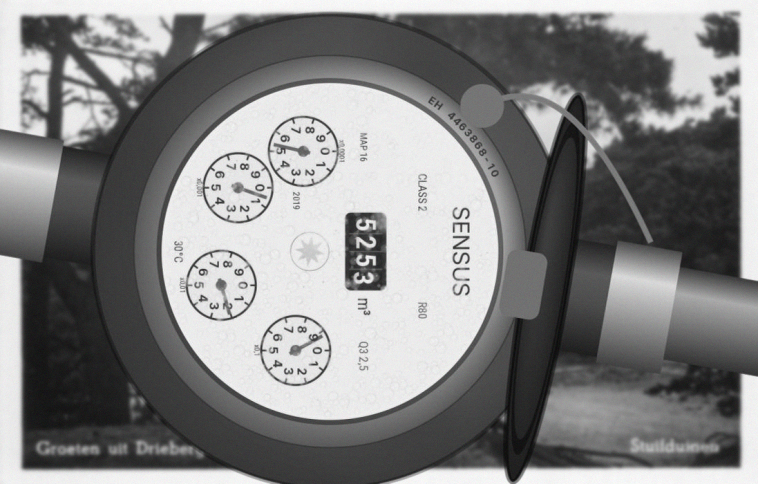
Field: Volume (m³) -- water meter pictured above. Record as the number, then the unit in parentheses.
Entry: 5252.9205 (m³)
